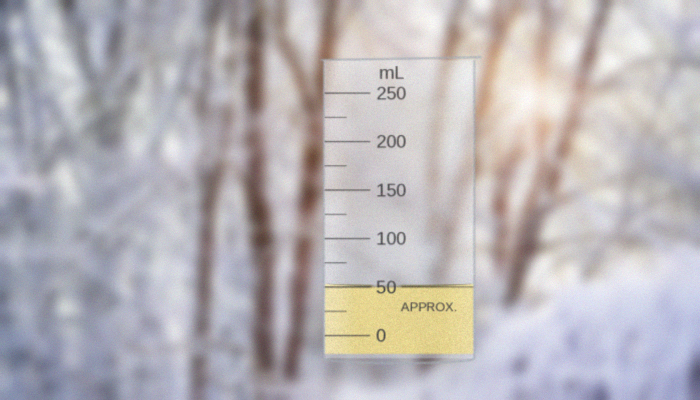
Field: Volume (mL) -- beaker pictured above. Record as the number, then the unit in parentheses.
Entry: 50 (mL)
